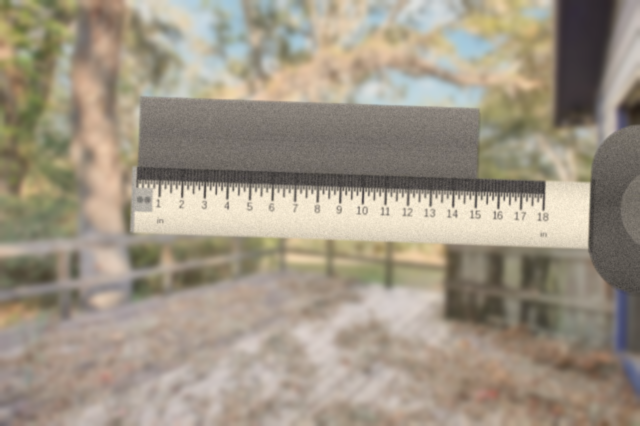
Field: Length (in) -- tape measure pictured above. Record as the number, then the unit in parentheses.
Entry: 15 (in)
